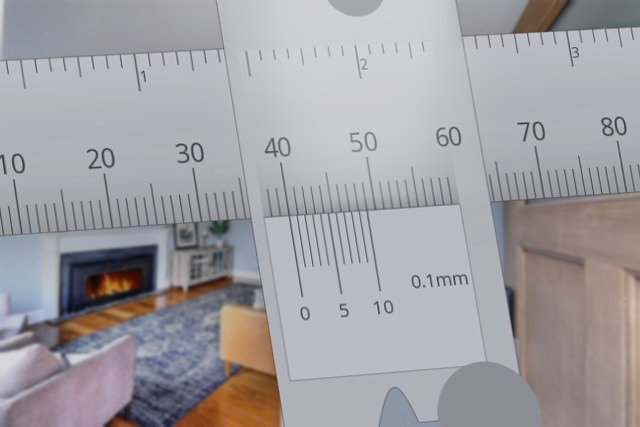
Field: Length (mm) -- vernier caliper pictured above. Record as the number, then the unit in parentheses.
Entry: 40.0 (mm)
